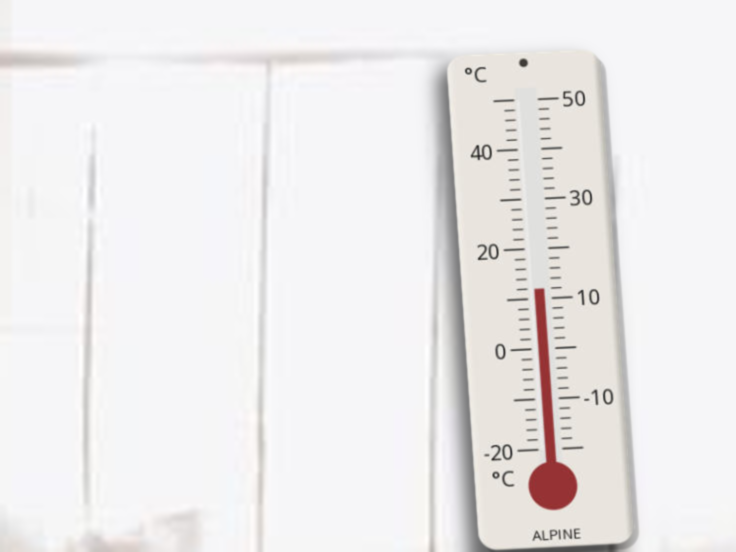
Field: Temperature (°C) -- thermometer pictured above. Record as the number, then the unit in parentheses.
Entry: 12 (°C)
